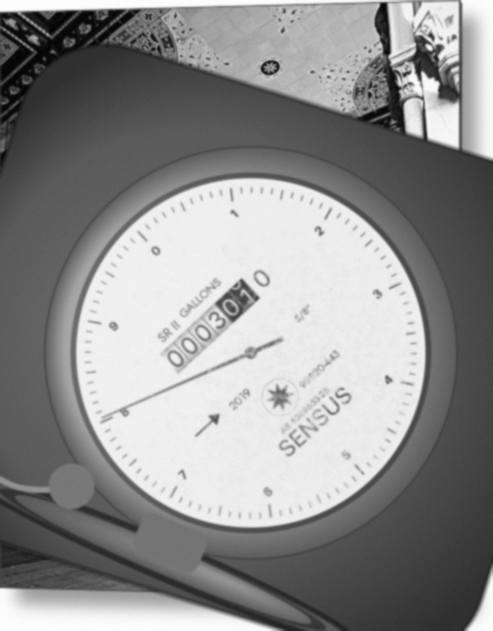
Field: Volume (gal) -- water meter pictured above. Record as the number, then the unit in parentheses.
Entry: 3008.0 (gal)
